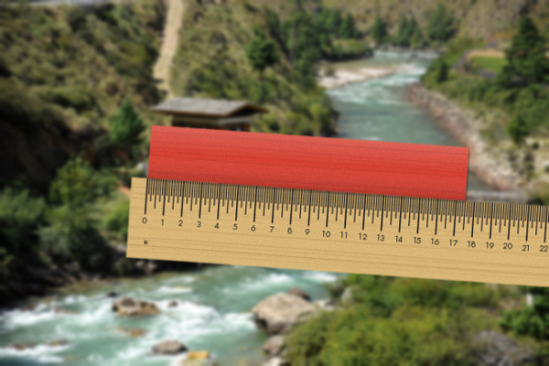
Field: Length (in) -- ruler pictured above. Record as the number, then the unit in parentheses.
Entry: 17.5 (in)
